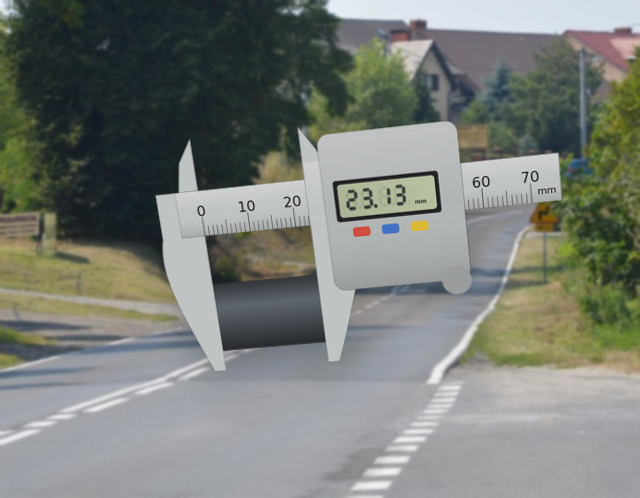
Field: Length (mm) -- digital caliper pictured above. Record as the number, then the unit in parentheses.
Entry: 23.13 (mm)
